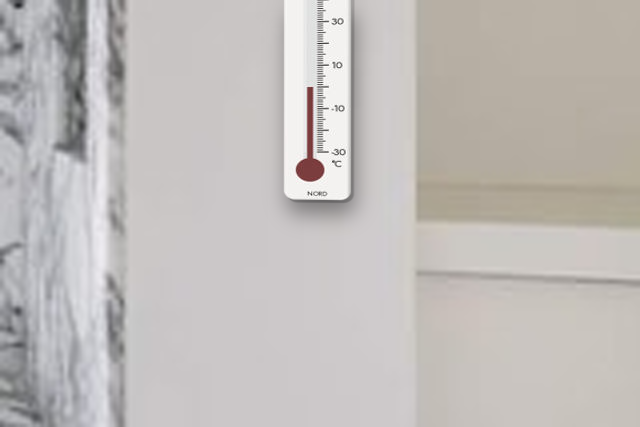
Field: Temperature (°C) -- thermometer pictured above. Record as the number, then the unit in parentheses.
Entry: 0 (°C)
